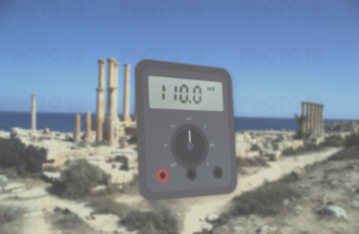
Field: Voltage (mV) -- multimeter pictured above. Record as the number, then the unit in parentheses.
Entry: 110.0 (mV)
